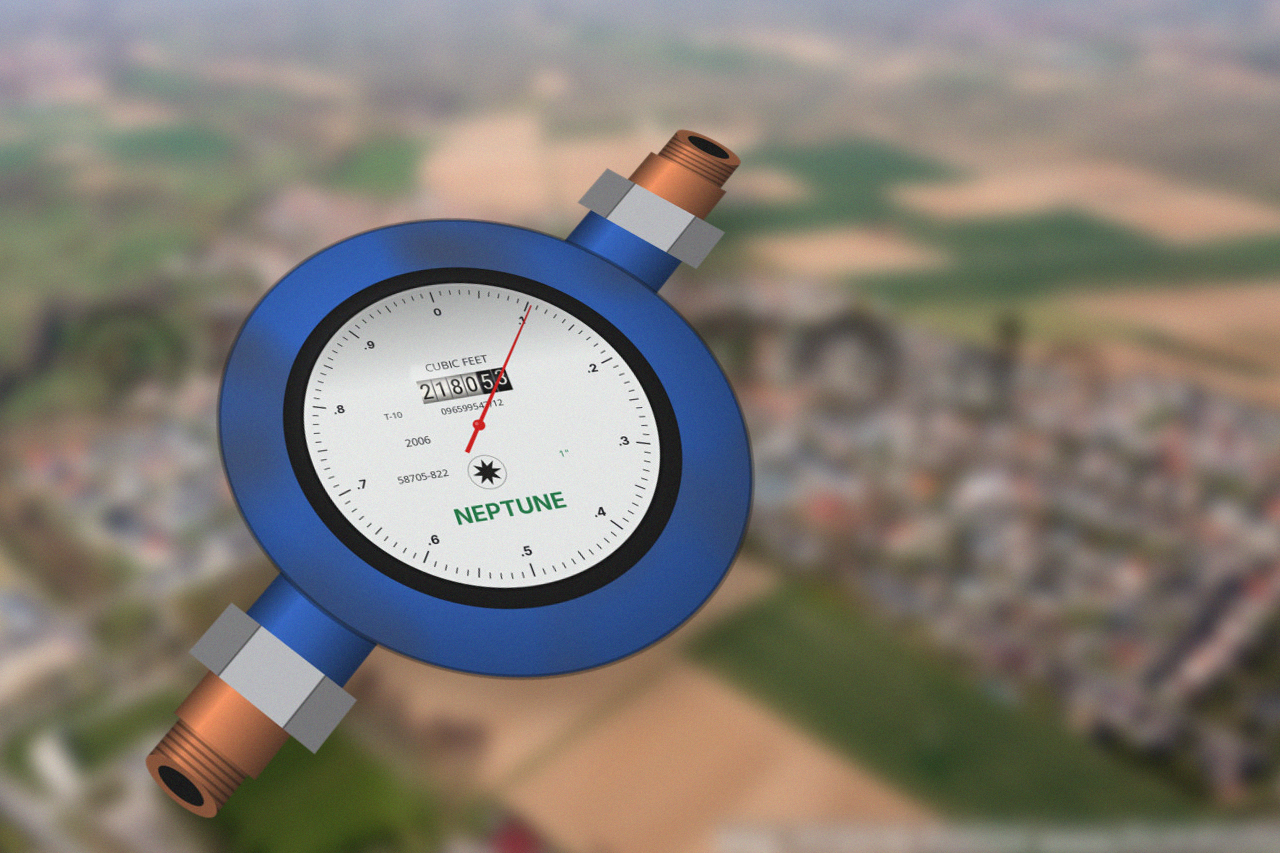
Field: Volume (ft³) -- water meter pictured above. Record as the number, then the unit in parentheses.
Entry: 218053.10 (ft³)
